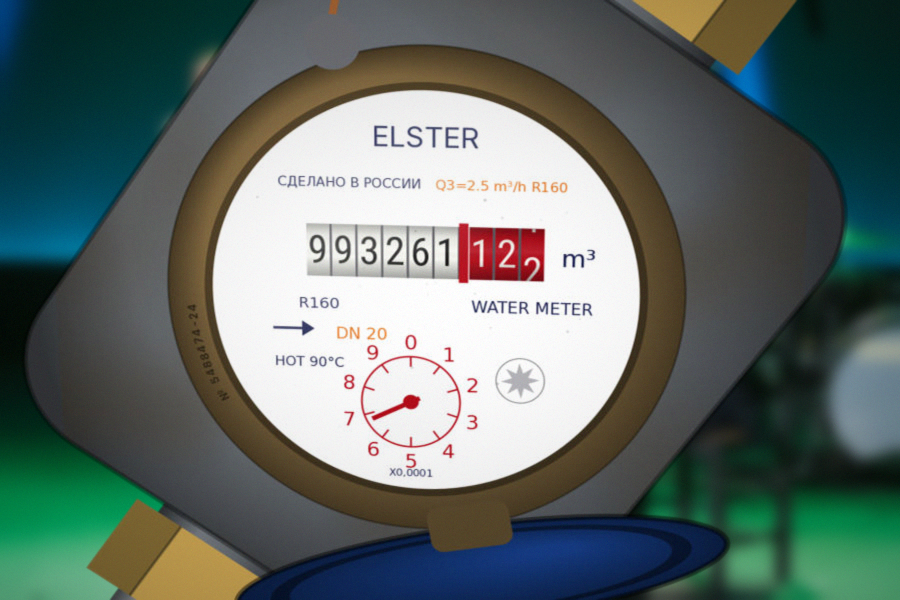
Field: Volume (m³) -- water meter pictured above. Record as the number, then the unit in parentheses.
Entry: 993261.1216 (m³)
